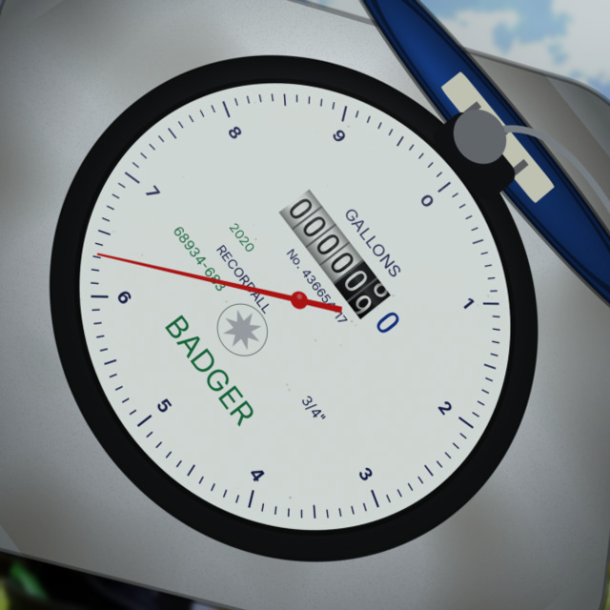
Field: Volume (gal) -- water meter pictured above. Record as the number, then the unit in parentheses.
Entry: 86.3 (gal)
